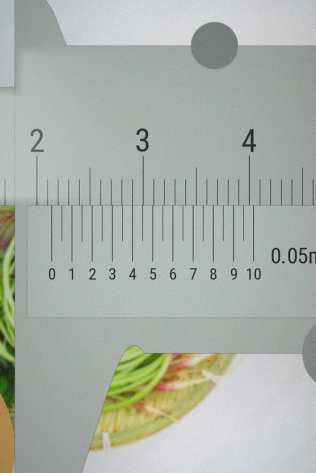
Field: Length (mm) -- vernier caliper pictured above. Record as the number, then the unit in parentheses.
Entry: 21.4 (mm)
